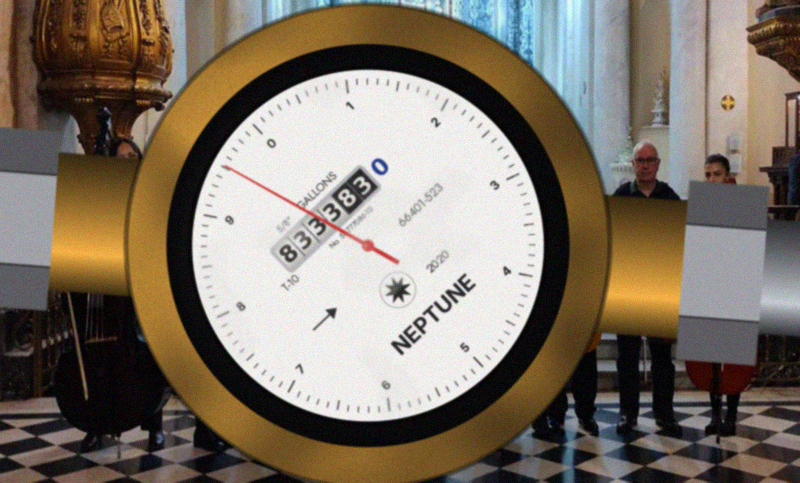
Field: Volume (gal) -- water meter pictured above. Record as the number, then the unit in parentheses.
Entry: 8333829.5 (gal)
